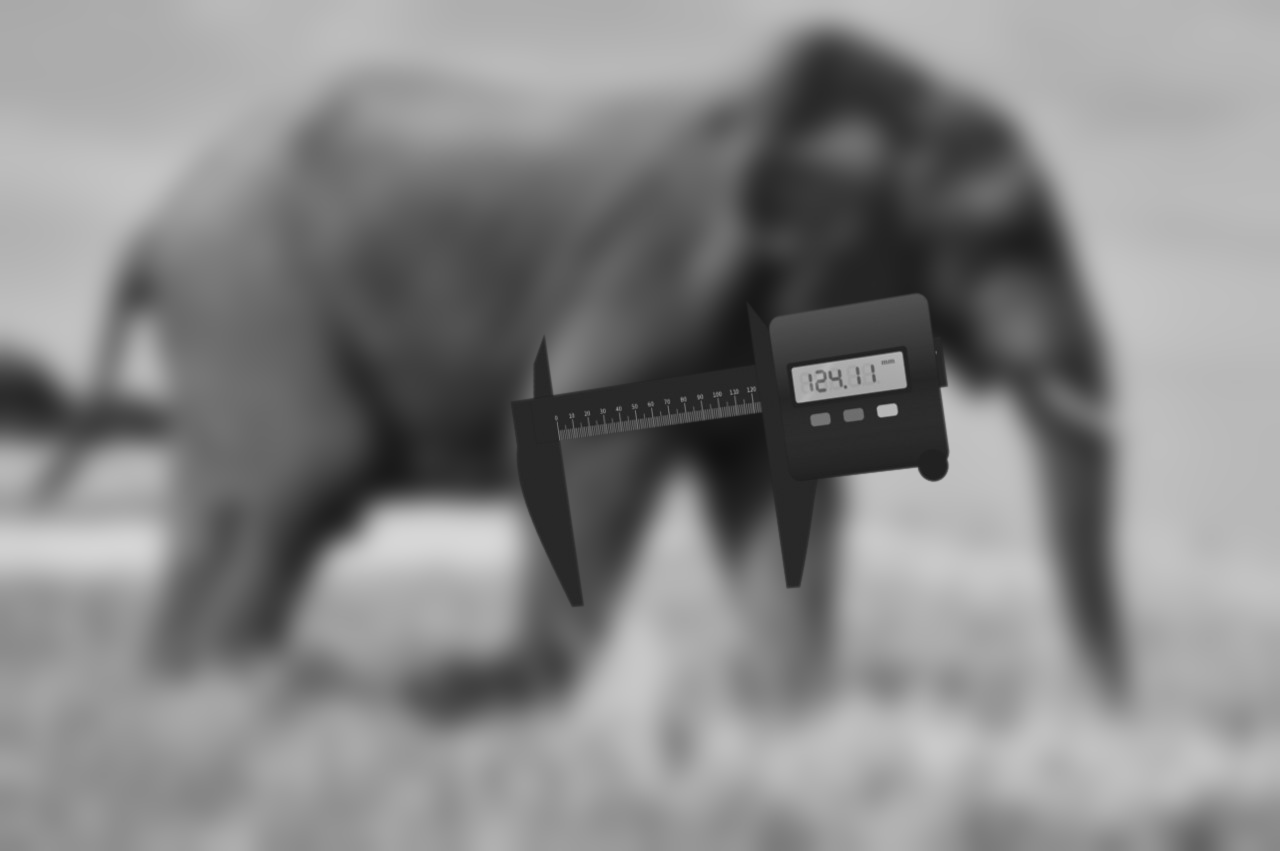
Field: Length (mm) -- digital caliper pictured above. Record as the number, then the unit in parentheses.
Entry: 124.11 (mm)
